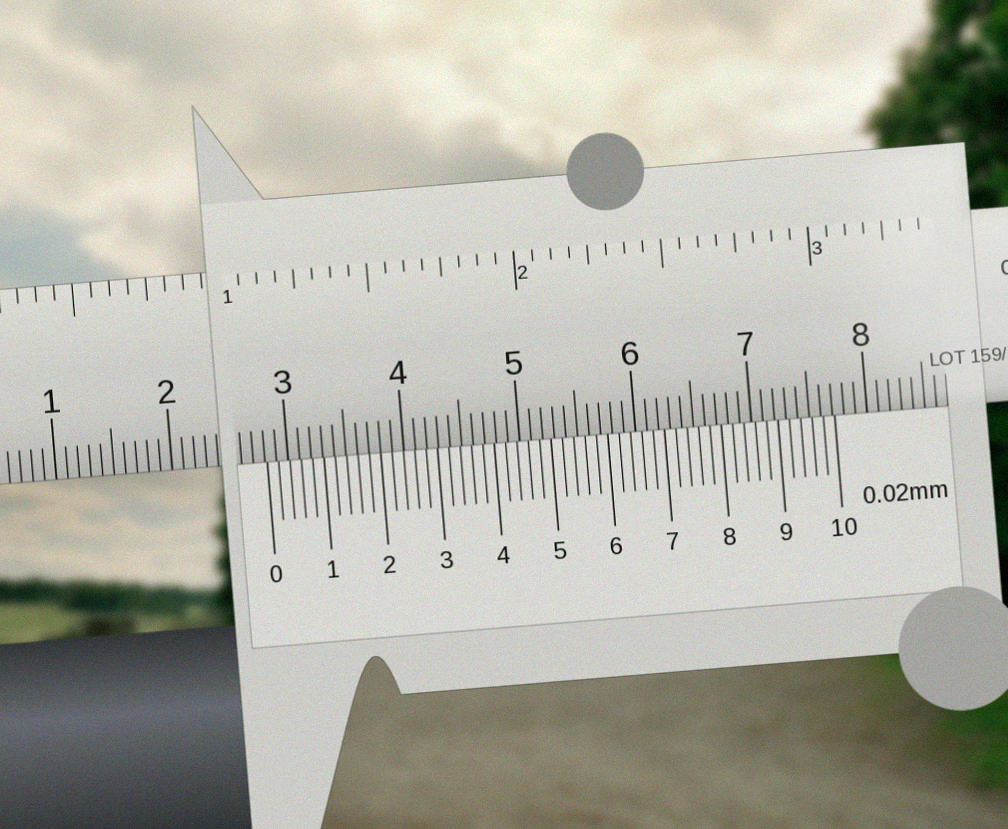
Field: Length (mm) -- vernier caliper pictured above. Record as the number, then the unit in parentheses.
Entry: 28.2 (mm)
